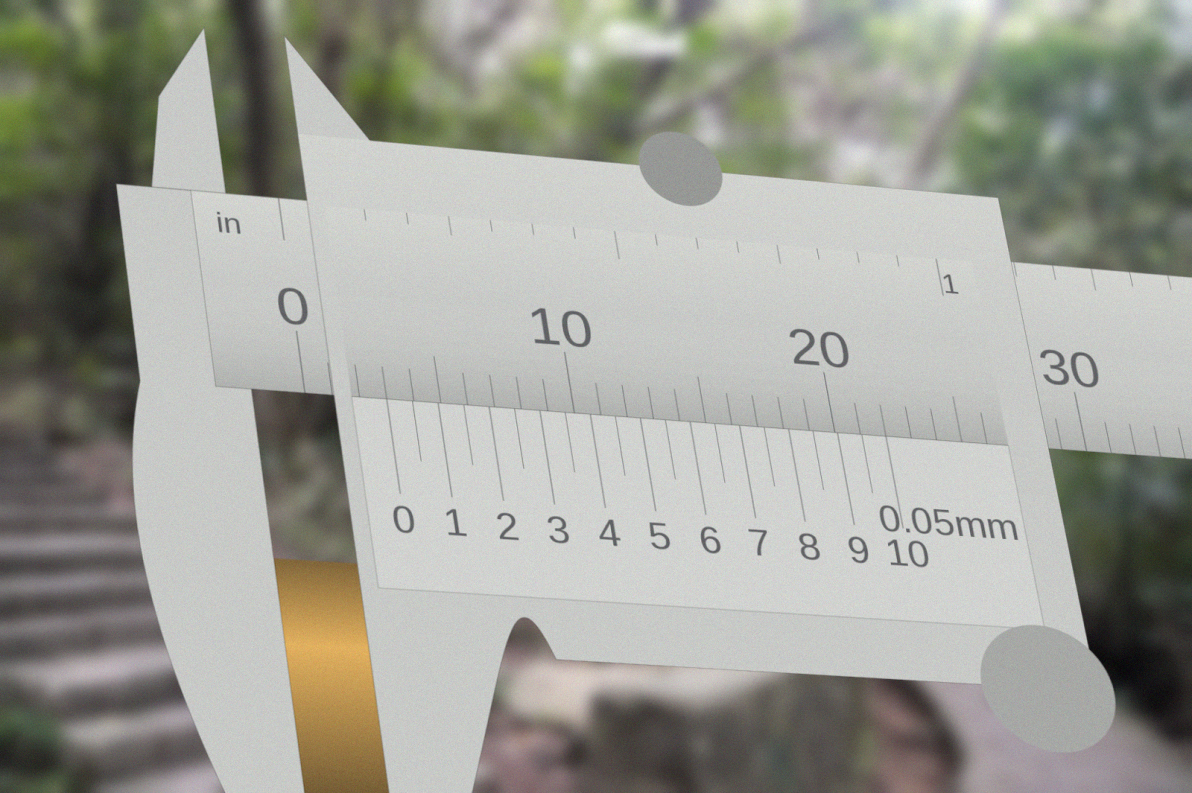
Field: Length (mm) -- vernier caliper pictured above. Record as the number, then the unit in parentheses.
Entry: 3.00 (mm)
